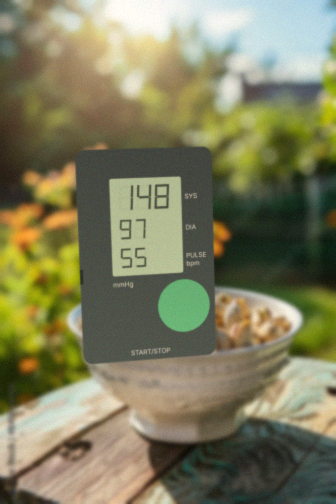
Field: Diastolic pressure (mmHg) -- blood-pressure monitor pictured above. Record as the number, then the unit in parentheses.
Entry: 97 (mmHg)
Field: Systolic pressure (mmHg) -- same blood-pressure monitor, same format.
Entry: 148 (mmHg)
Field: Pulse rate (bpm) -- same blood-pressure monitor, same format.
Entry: 55 (bpm)
